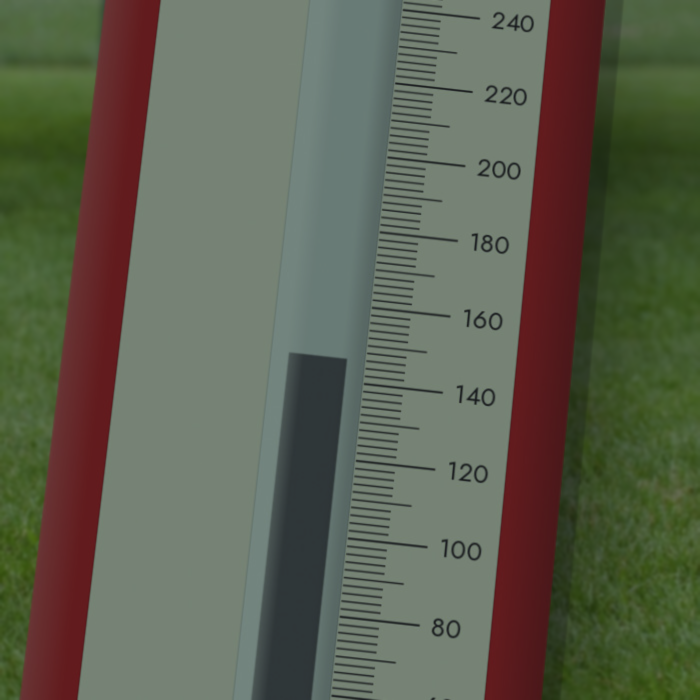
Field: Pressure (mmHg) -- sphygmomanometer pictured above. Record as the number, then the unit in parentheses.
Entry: 146 (mmHg)
